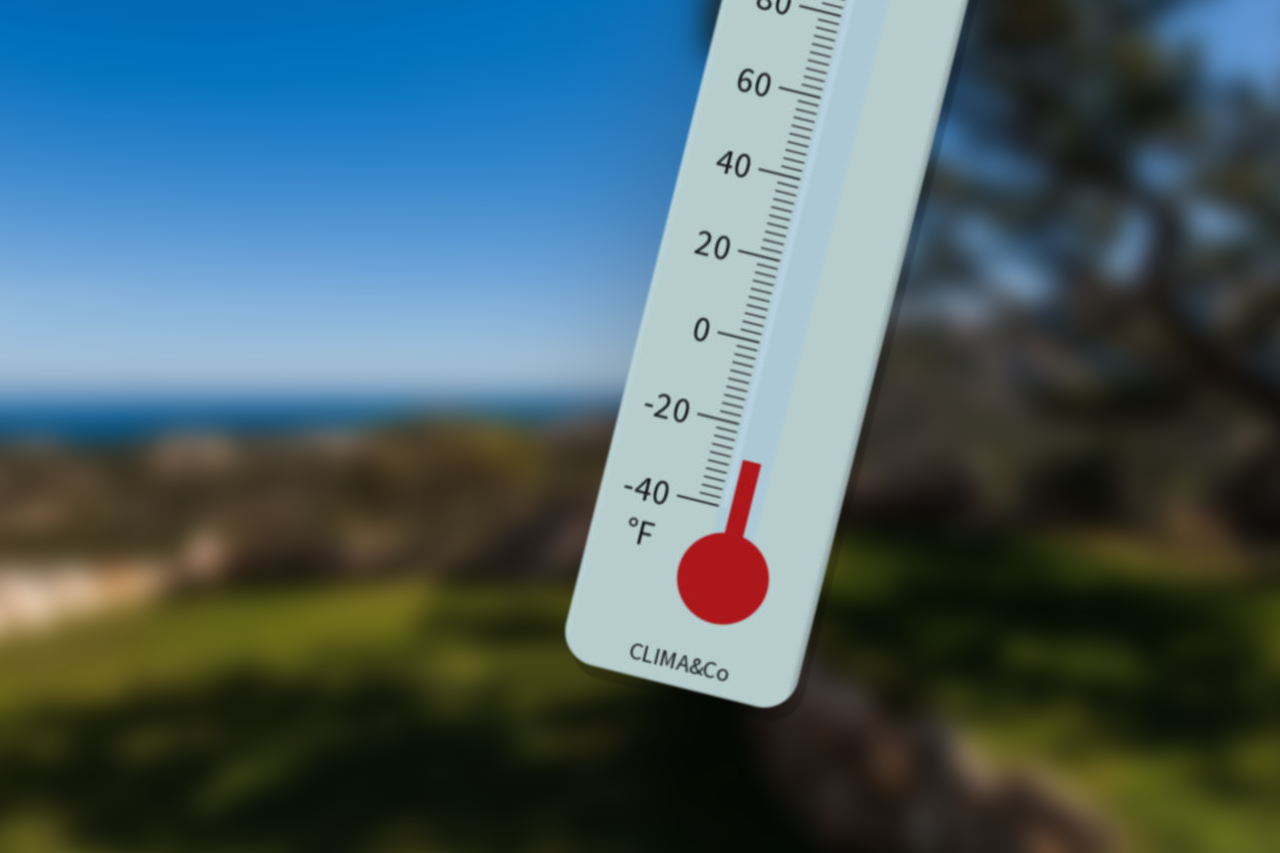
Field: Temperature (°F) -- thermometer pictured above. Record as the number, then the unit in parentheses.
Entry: -28 (°F)
